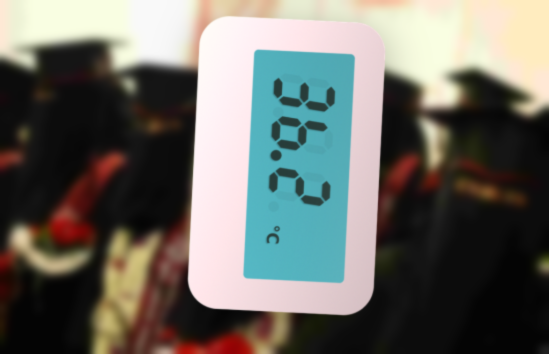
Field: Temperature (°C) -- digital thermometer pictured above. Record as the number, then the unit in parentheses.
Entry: 36.2 (°C)
